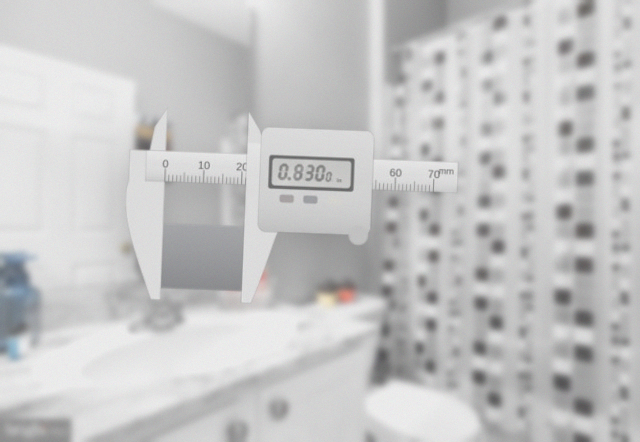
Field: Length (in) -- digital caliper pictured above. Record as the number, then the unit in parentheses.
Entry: 0.8300 (in)
